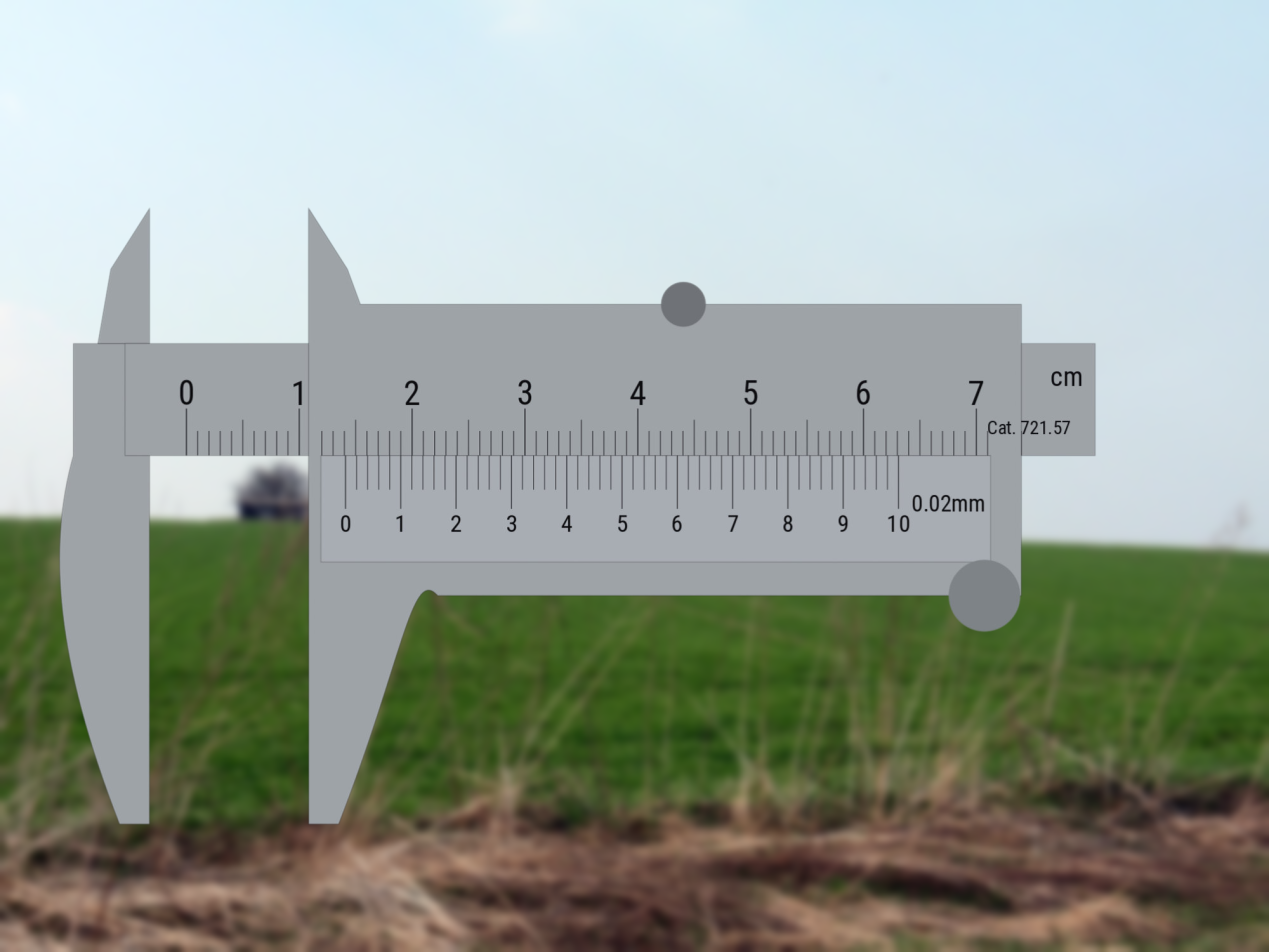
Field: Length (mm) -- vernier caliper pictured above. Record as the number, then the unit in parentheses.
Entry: 14.1 (mm)
